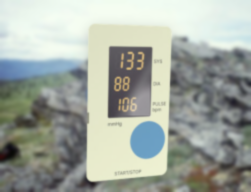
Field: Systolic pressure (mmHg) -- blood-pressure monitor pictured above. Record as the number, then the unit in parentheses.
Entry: 133 (mmHg)
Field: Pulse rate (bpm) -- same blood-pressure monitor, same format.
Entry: 106 (bpm)
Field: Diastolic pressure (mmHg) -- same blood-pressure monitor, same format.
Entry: 88 (mmHg)
